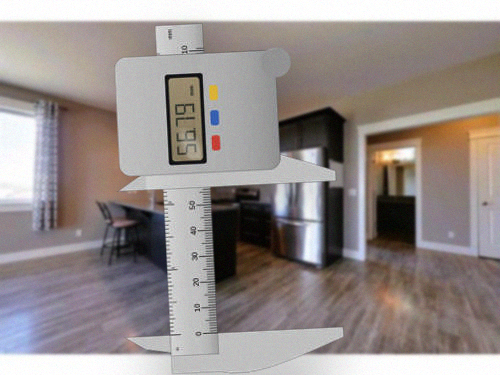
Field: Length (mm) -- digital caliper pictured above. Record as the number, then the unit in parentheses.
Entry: 56.79 (mm)
